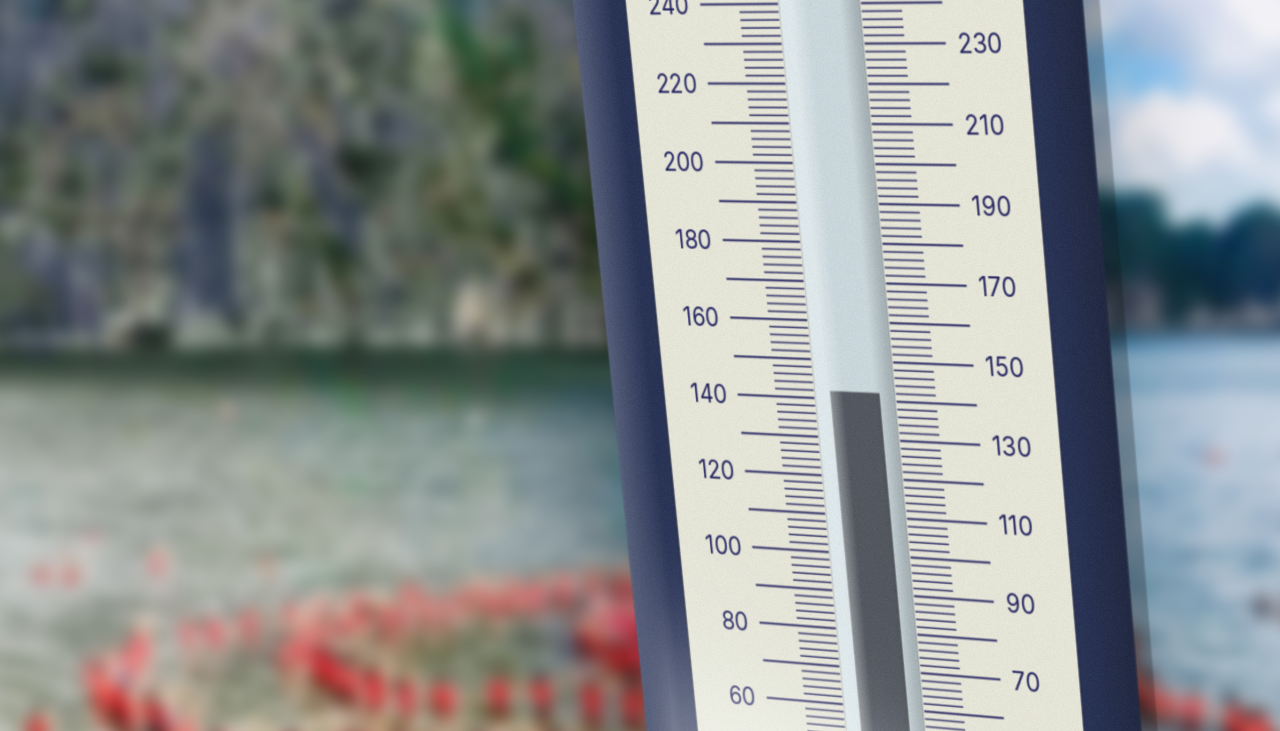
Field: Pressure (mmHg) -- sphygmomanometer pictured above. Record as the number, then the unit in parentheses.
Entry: 142 (mmHg)
